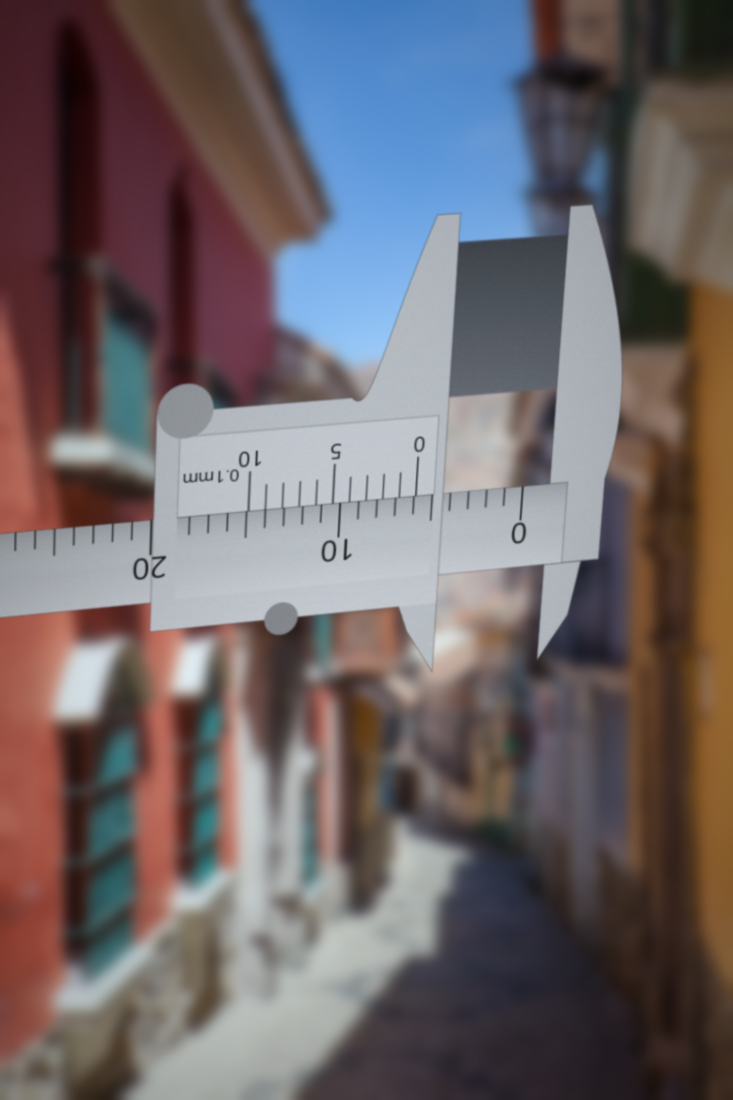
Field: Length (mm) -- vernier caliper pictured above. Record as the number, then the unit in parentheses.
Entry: 5.9 (mm)
